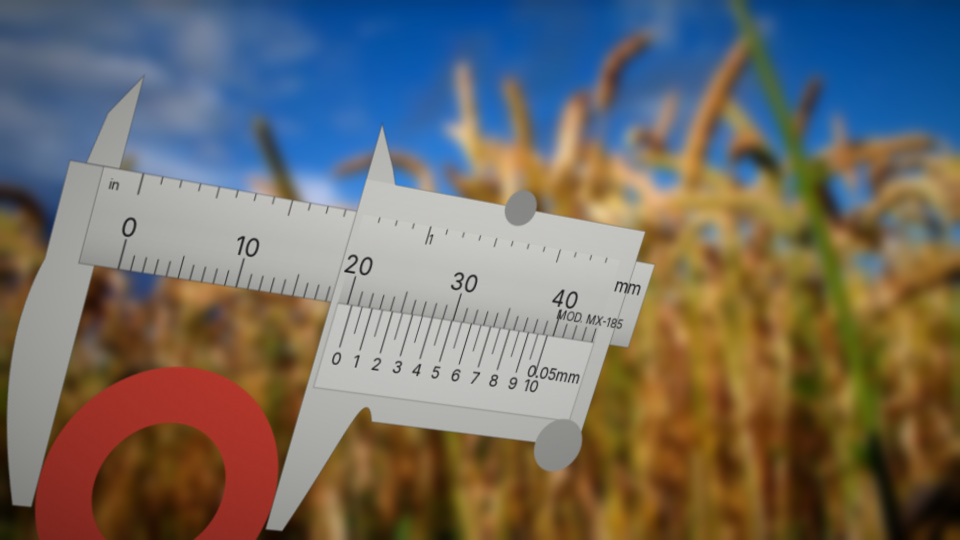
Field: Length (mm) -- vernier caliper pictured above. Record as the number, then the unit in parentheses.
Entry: 20.4 (mm)
